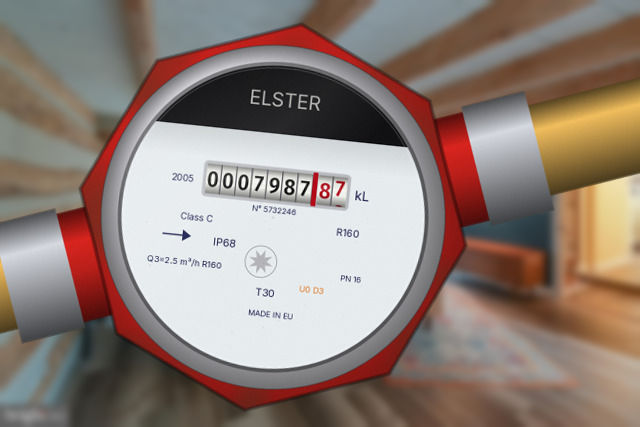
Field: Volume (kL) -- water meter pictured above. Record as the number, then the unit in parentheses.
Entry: 7987.87 (kL)
